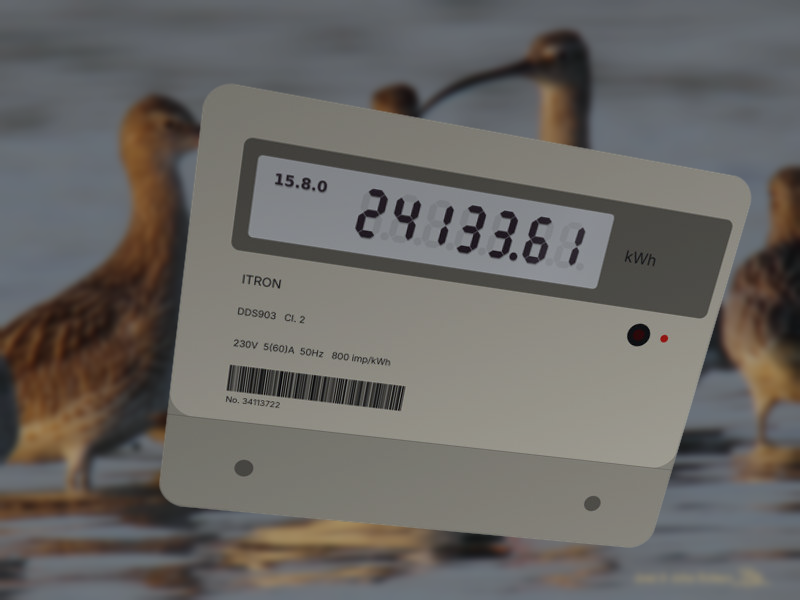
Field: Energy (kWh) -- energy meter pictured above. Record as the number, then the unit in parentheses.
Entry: 24133.61 (kWh)
